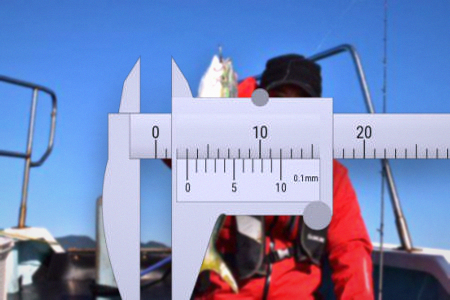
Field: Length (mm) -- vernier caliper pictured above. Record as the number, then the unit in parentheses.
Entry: 3.0 (mm)
